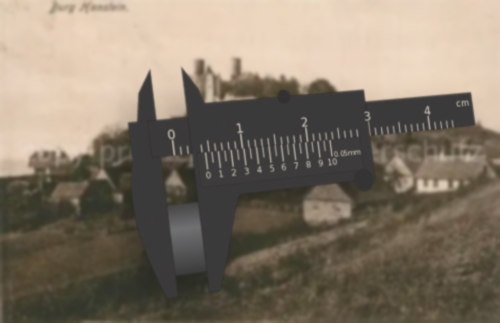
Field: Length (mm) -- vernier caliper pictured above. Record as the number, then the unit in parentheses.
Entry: 4.5 (mm)
